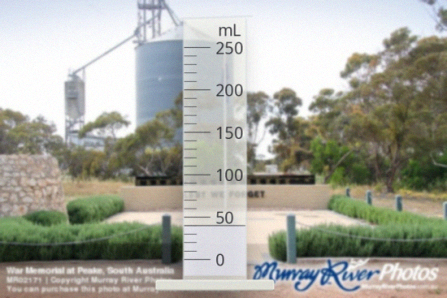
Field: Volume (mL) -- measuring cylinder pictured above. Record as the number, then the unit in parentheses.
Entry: 40 (mL)
